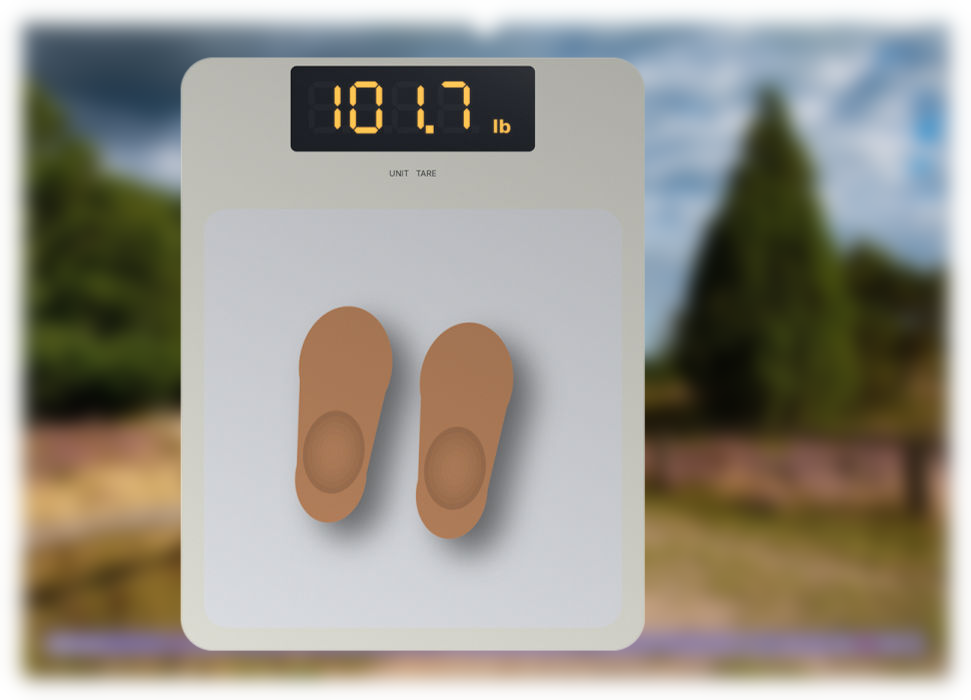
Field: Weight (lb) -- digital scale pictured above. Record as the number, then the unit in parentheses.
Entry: 101.7 (lb)
